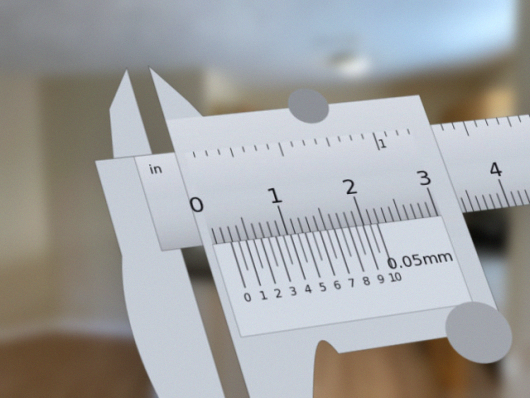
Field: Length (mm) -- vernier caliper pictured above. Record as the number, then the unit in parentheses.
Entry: 2.8 (mm)
